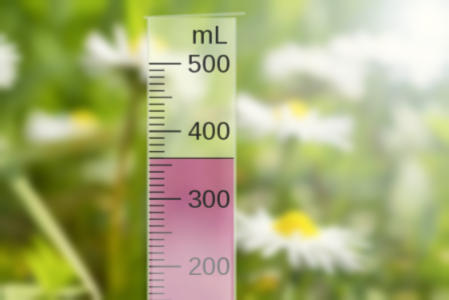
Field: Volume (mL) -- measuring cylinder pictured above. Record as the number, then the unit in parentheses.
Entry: 360 (mL)
